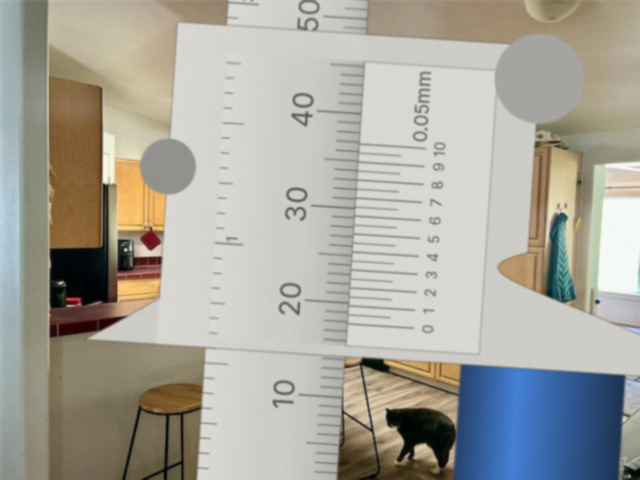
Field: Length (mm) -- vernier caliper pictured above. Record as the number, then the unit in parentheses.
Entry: 17.8 (mm)
